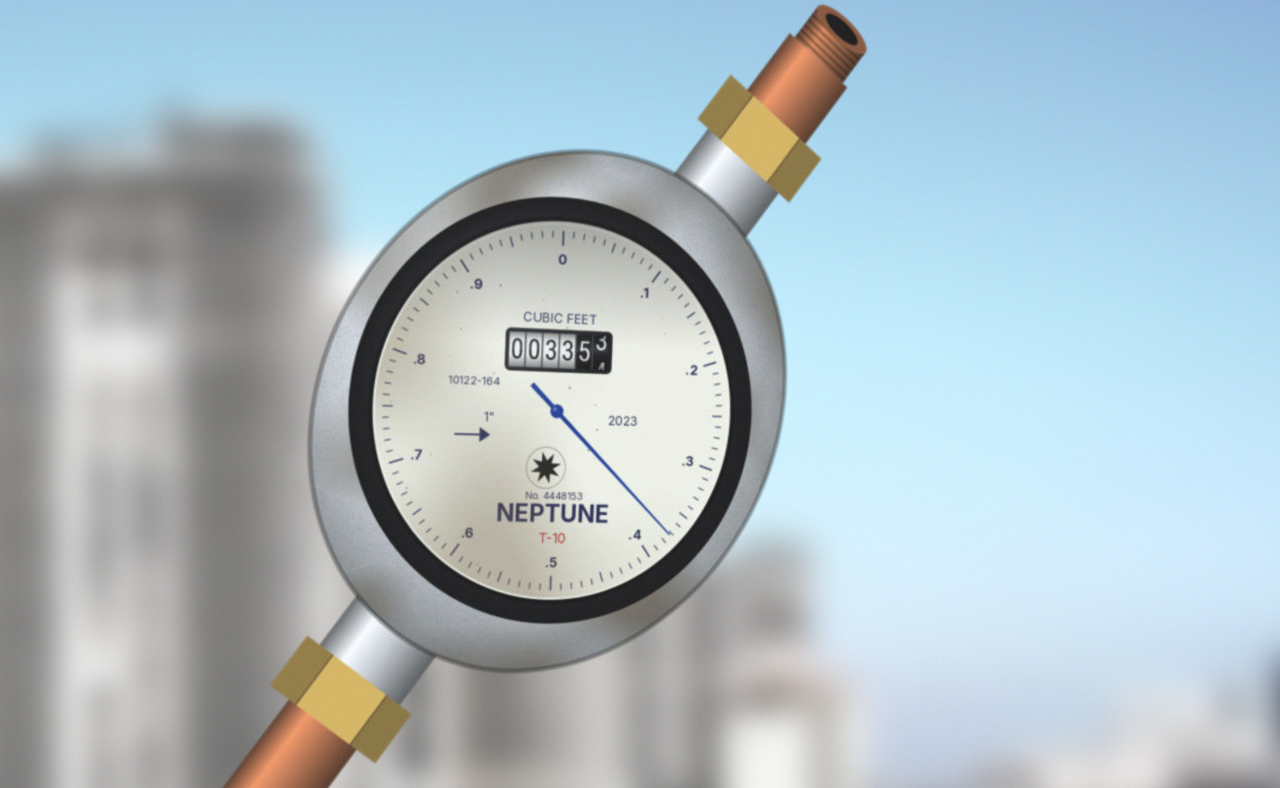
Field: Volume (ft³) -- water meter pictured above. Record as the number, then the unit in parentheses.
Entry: 3353.37 (ft³)
